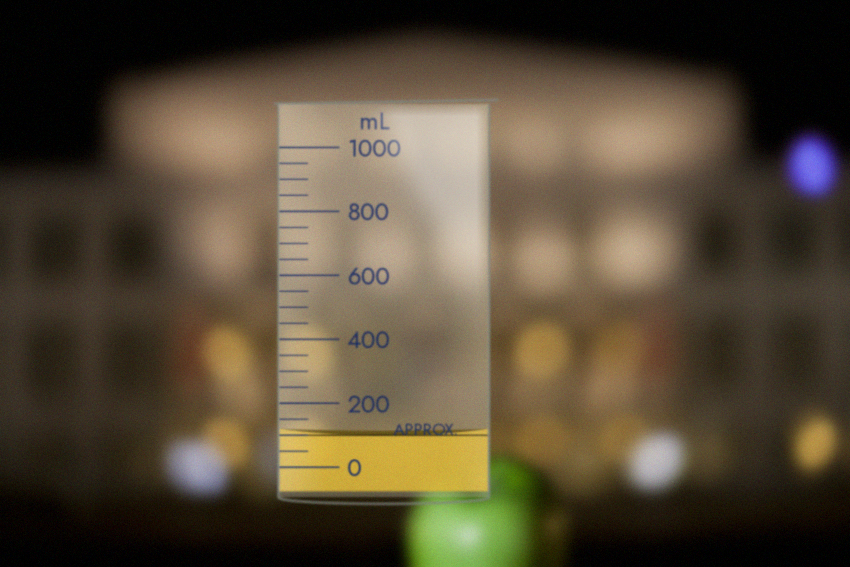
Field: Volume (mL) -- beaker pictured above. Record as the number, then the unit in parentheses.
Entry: 100 (mL)
